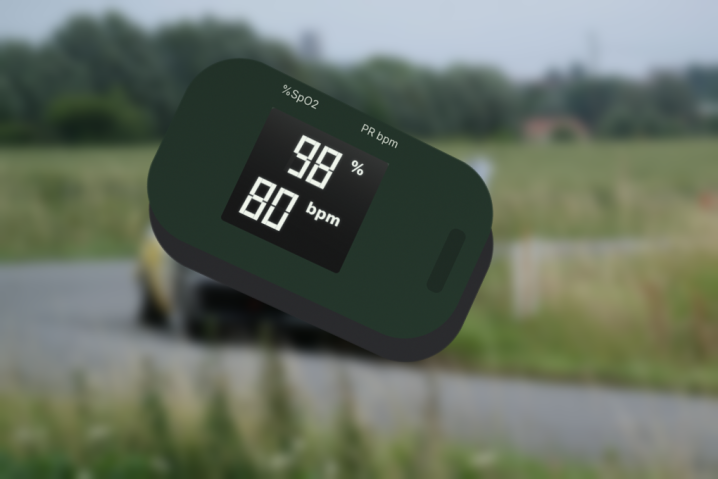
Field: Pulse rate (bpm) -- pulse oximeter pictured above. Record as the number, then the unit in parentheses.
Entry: 80 (bpm)
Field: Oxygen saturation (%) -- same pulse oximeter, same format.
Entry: 98 (%)
